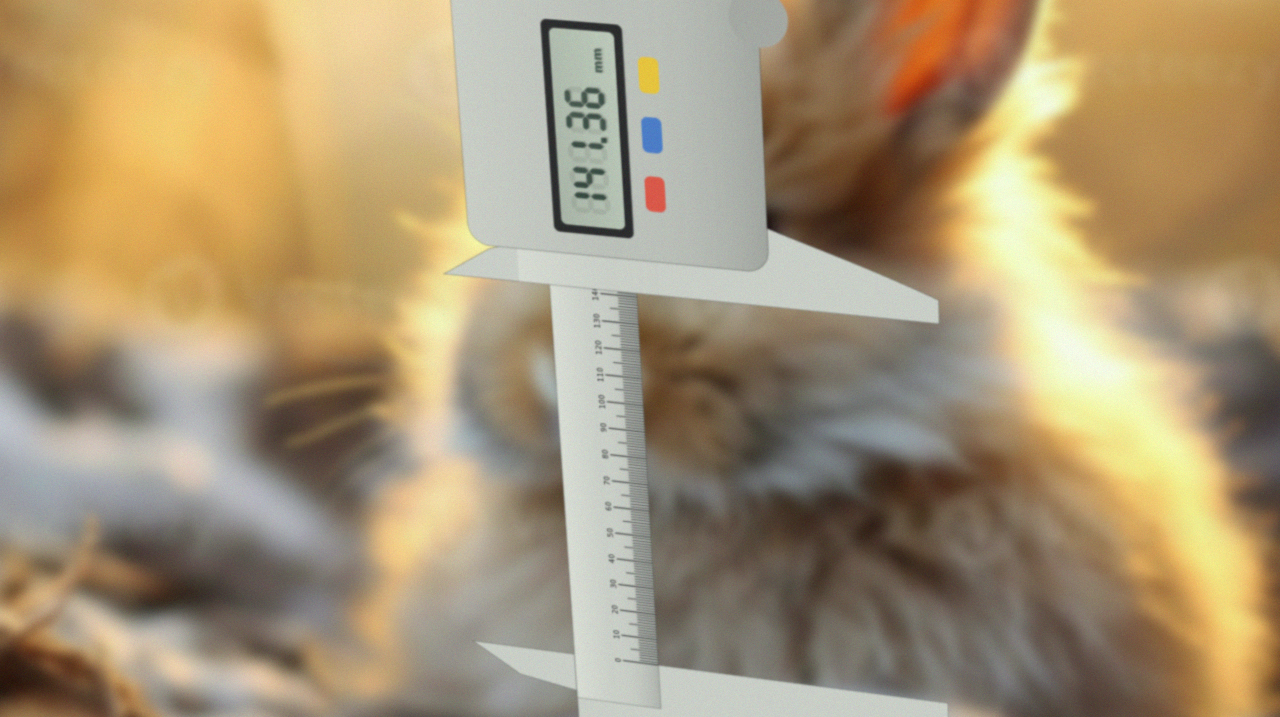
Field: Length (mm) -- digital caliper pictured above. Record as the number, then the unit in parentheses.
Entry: 141.36 (mm)
